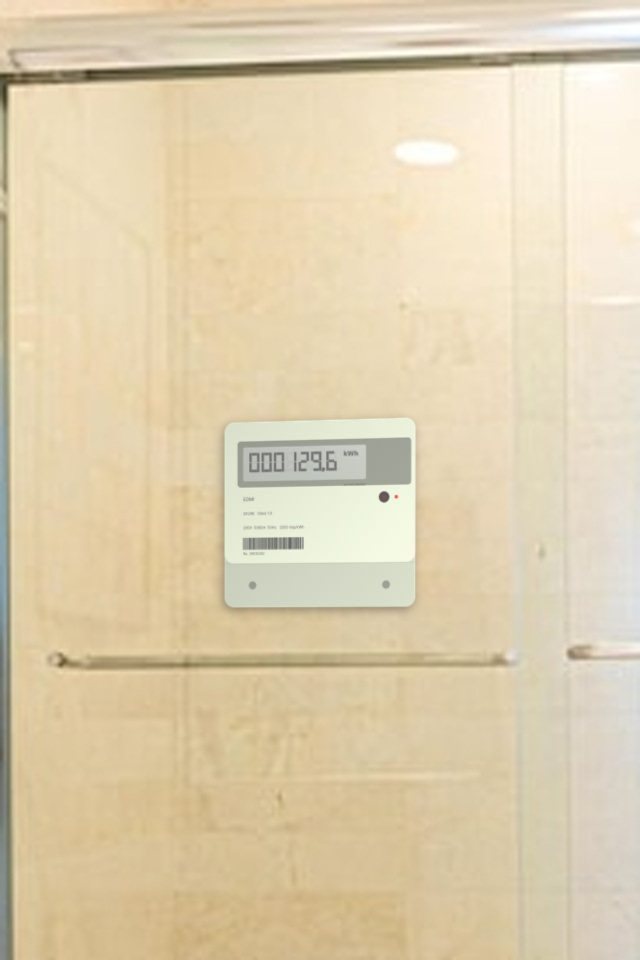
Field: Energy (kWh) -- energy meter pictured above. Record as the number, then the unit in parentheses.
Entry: 129.6 (kWh)
